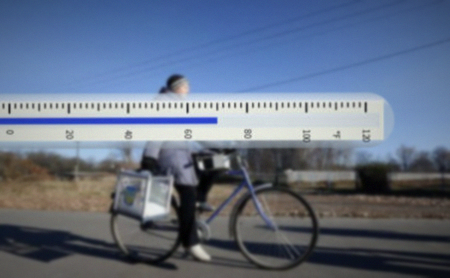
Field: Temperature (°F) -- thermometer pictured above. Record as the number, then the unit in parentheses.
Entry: 70 (°F)
